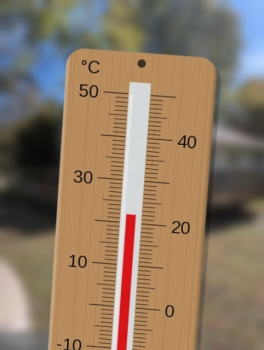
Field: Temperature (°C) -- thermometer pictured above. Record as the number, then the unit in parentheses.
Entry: 22 (°C)
